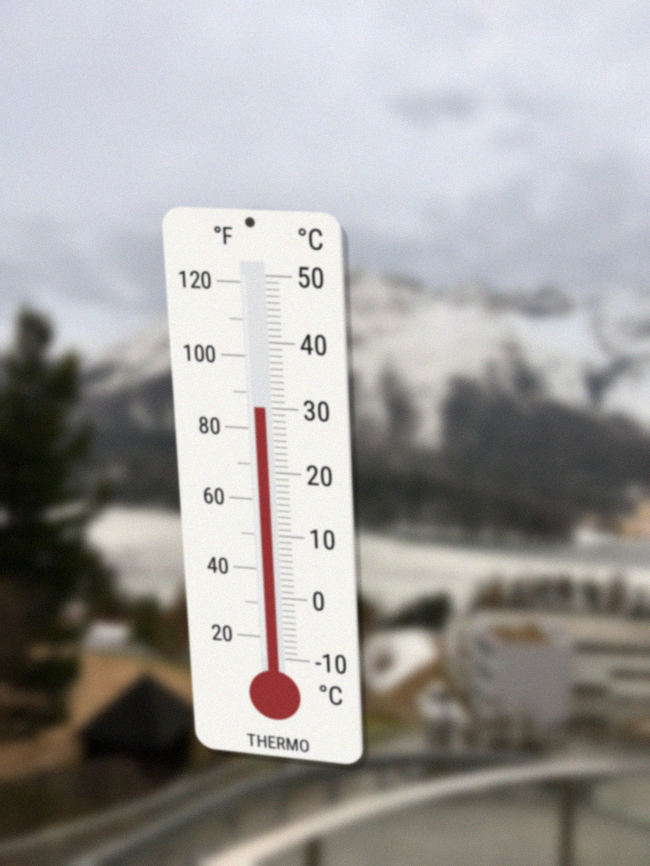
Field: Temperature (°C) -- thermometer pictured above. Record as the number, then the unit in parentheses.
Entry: 30 (°C)
